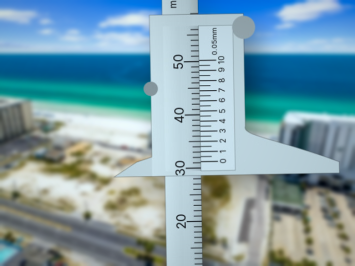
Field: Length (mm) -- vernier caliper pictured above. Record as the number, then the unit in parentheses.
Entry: 31.2 (mm)
